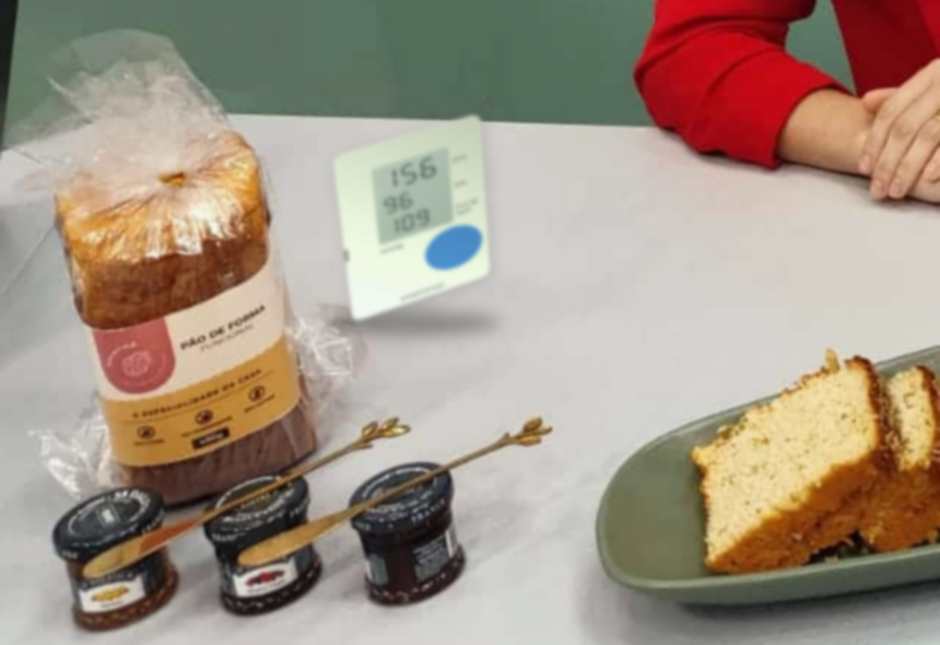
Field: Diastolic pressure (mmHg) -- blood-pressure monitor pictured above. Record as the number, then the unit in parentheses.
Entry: 96 (mmHg)
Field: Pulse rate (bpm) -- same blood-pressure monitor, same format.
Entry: 109 (bpm)
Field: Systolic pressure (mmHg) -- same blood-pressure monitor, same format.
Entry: 156 (mmHg)
